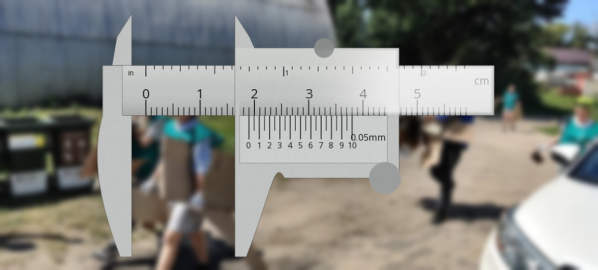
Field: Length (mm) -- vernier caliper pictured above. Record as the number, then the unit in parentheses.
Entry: 19.0 (mm)
